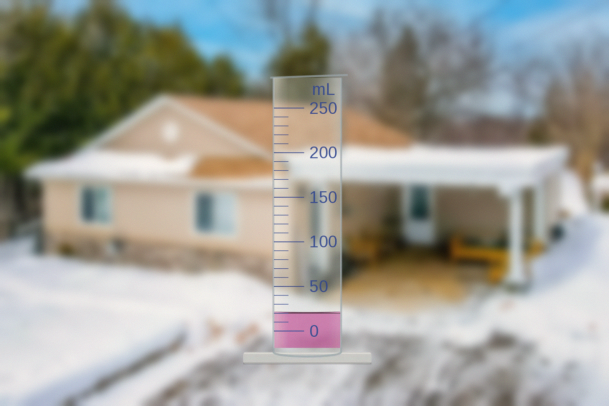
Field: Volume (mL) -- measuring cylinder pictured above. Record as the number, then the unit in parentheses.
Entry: 20 (mL)
